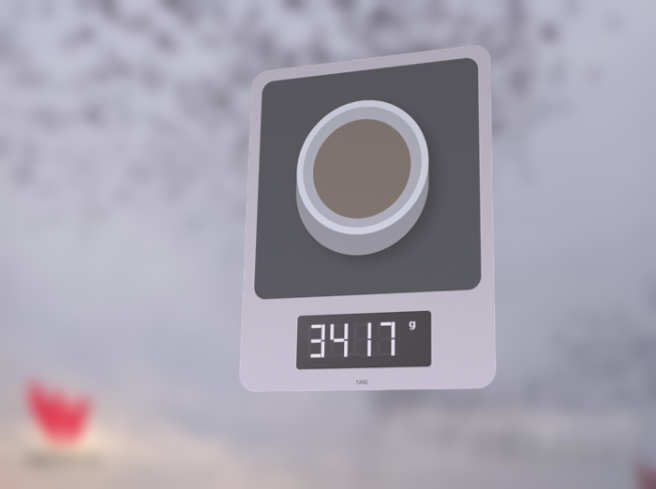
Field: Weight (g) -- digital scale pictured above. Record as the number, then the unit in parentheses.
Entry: 3417 (g)
